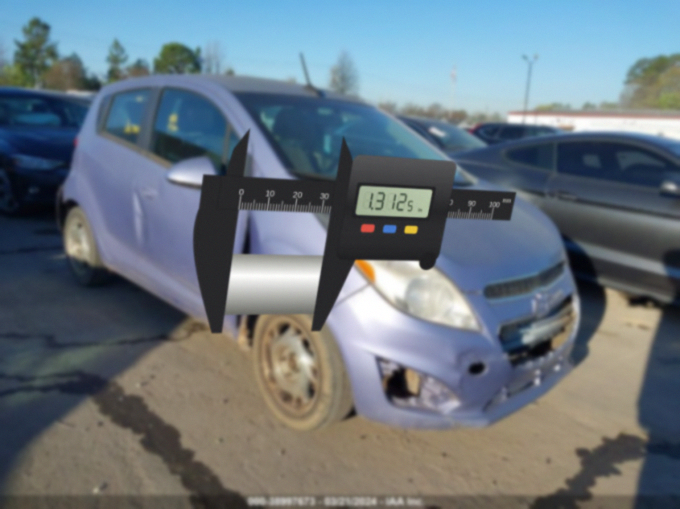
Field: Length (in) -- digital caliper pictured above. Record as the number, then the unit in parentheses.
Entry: 1.3125 (in)
